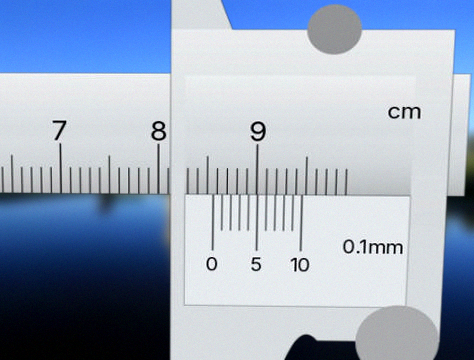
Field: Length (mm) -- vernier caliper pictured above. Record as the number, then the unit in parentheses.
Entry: 85.6 (mm)
